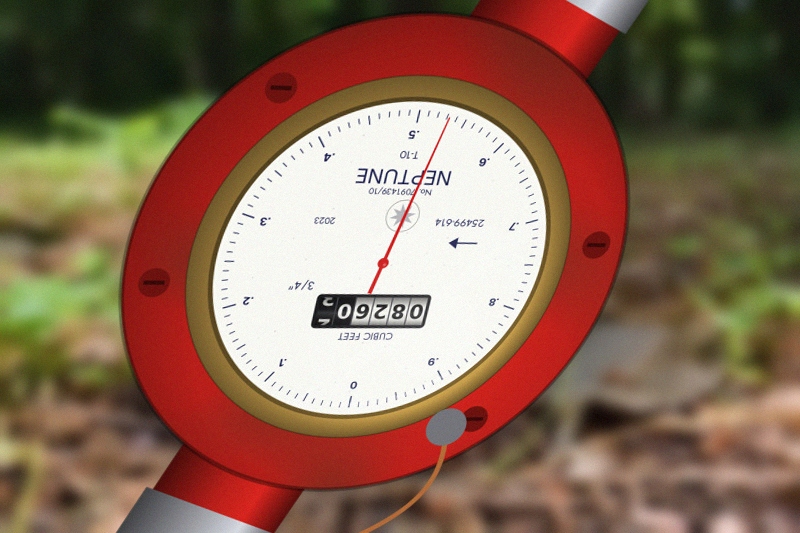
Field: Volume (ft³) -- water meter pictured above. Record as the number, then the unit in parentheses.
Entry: 82602.53 (ft³)
